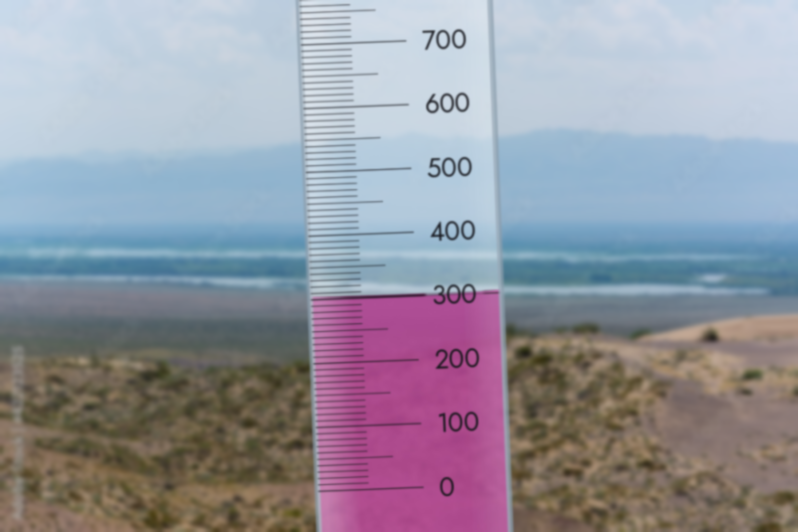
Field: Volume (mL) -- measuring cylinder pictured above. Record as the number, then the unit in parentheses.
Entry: 300 (mL)
